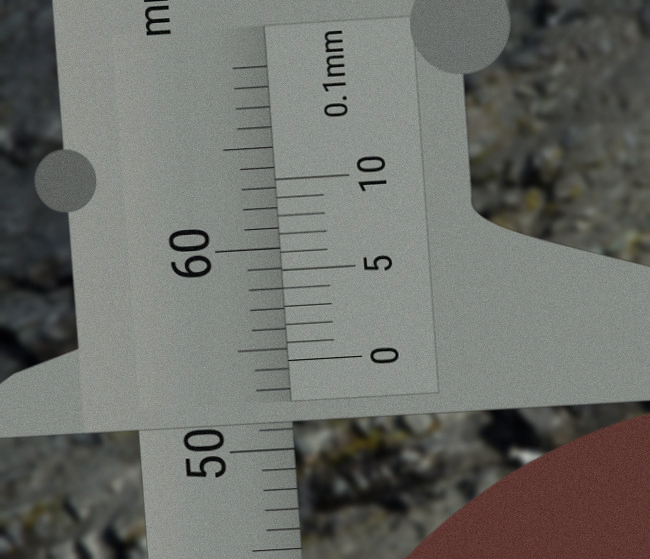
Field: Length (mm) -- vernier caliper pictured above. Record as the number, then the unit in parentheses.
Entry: 54.4 (mm)
